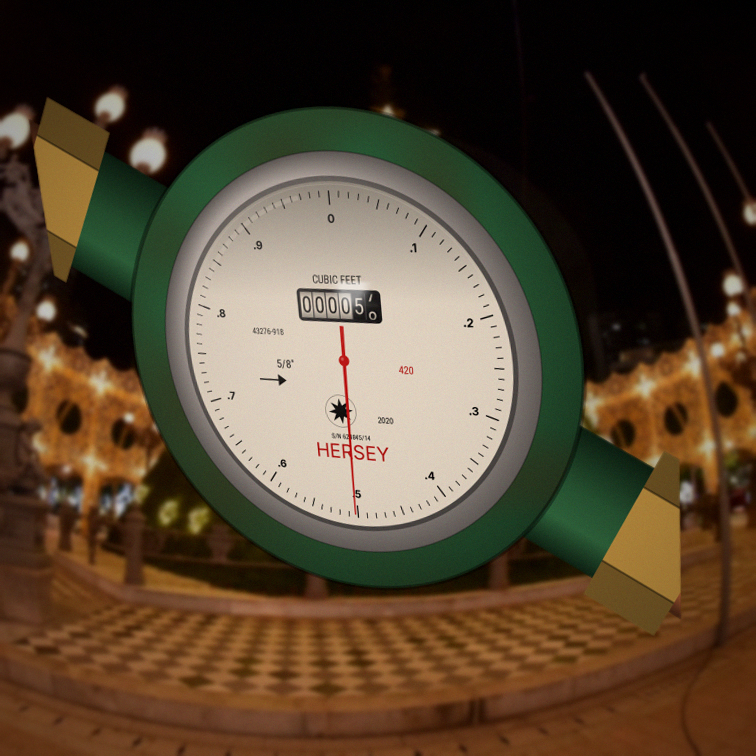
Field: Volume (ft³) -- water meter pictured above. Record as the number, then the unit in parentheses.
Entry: 57.50 (ft³)
